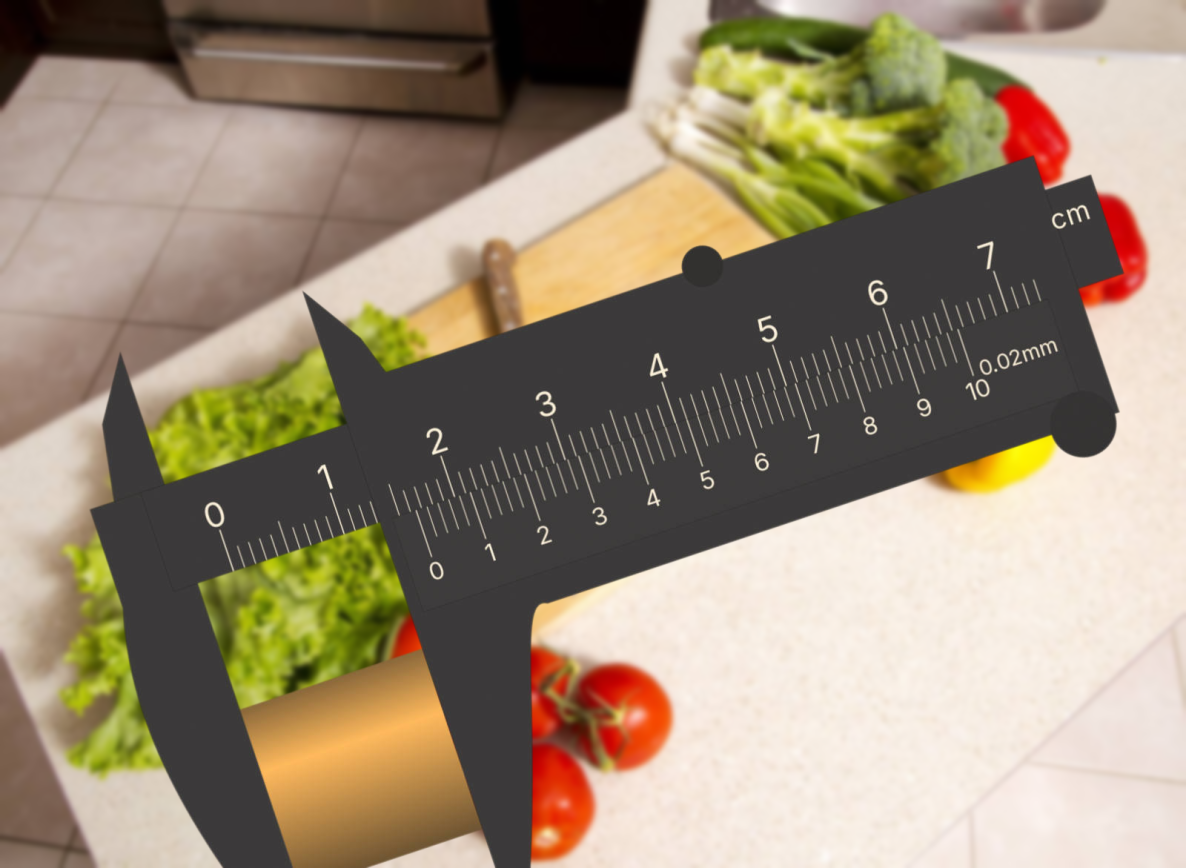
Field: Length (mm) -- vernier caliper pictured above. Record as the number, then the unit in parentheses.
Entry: 16.5 (mm)
